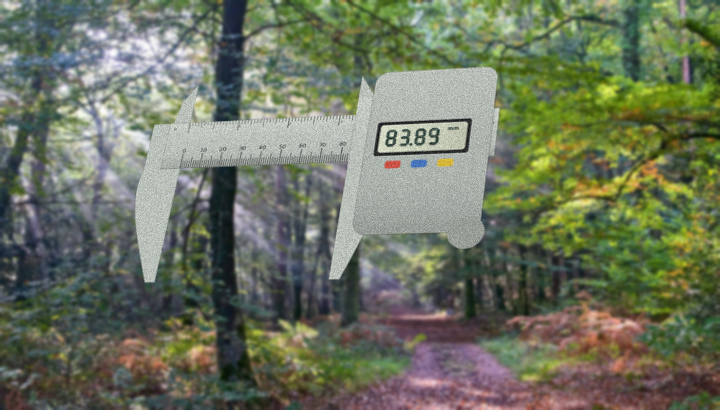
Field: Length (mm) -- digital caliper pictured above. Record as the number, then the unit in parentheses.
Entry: 83.89 (mm)
